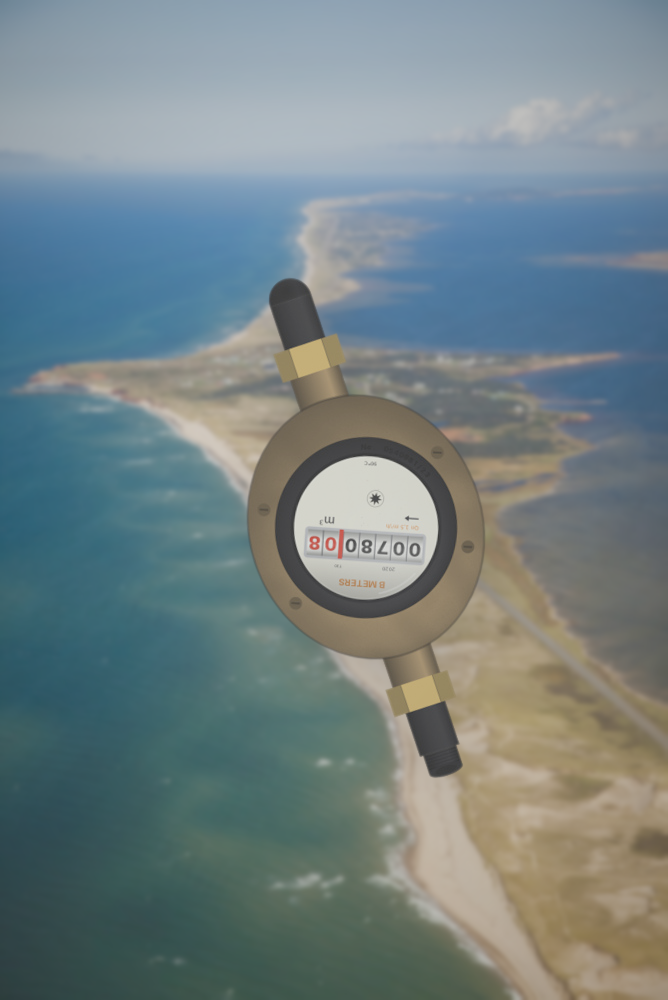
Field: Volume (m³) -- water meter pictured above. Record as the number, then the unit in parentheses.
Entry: 780.08 (m³)
